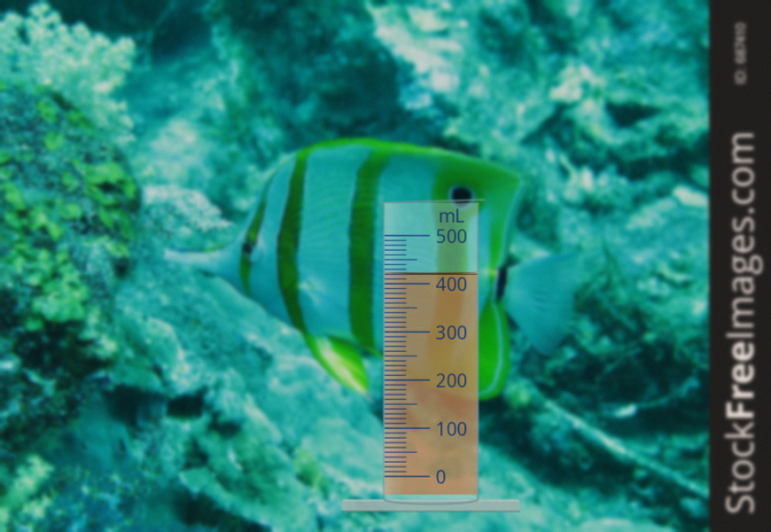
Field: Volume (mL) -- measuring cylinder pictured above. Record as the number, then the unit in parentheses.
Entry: 420 (mL)
